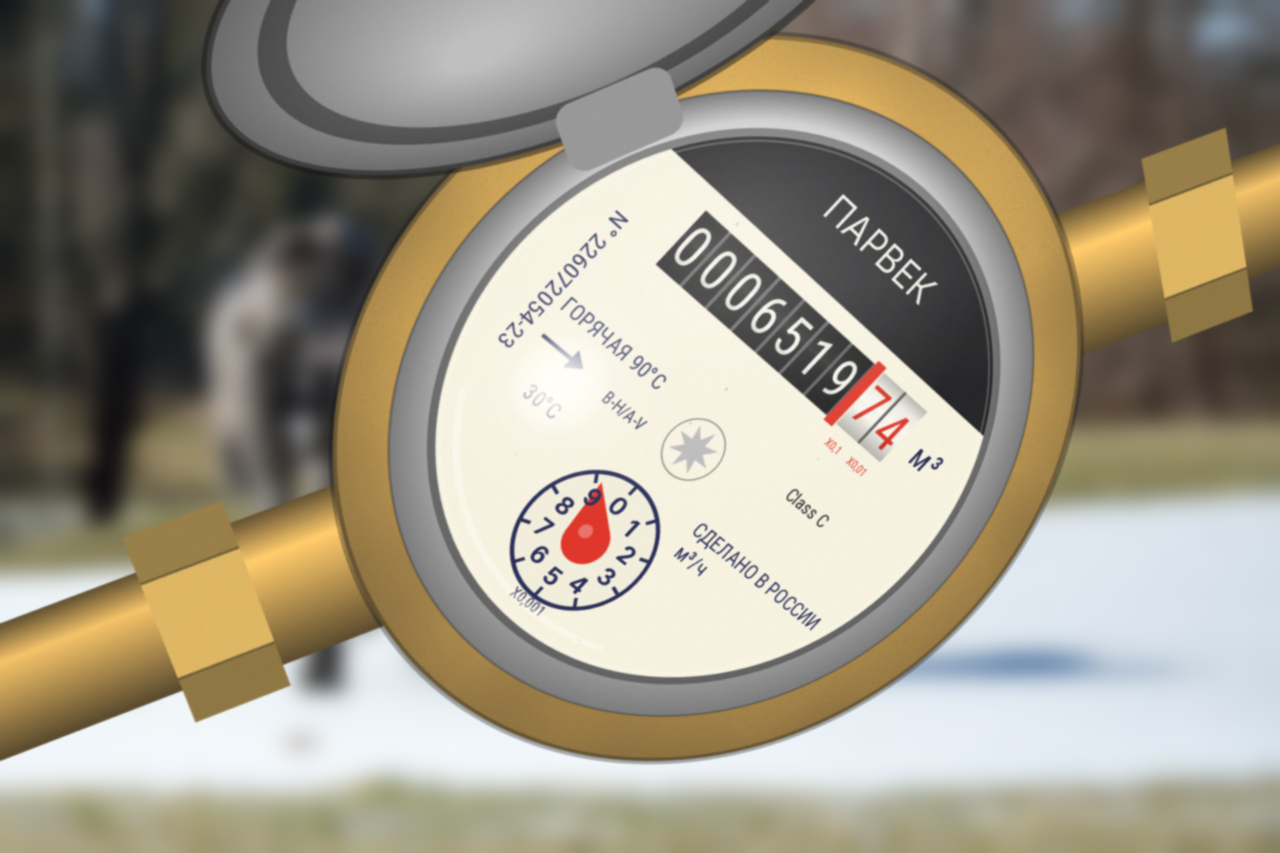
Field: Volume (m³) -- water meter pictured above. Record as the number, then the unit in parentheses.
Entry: 6519.739 (m³)
